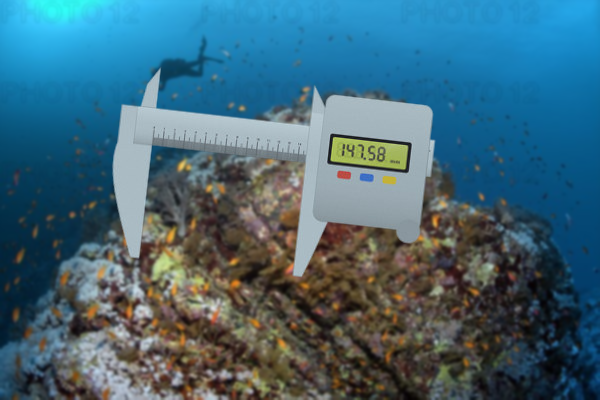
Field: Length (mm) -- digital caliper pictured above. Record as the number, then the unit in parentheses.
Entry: 147.58 (mm)
